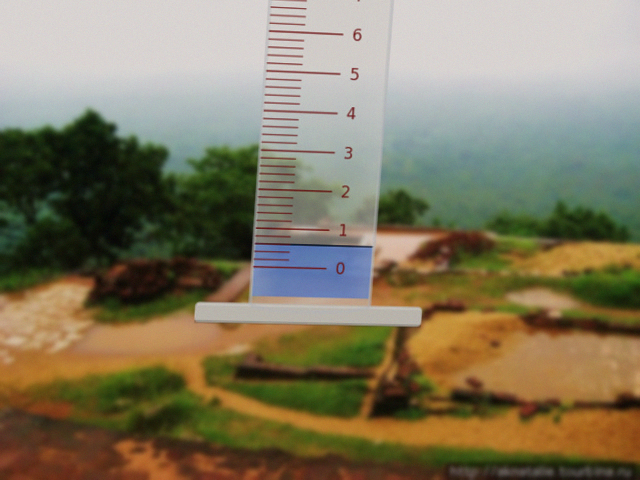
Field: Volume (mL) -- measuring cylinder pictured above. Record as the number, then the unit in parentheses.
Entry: 0.6 (mL)
